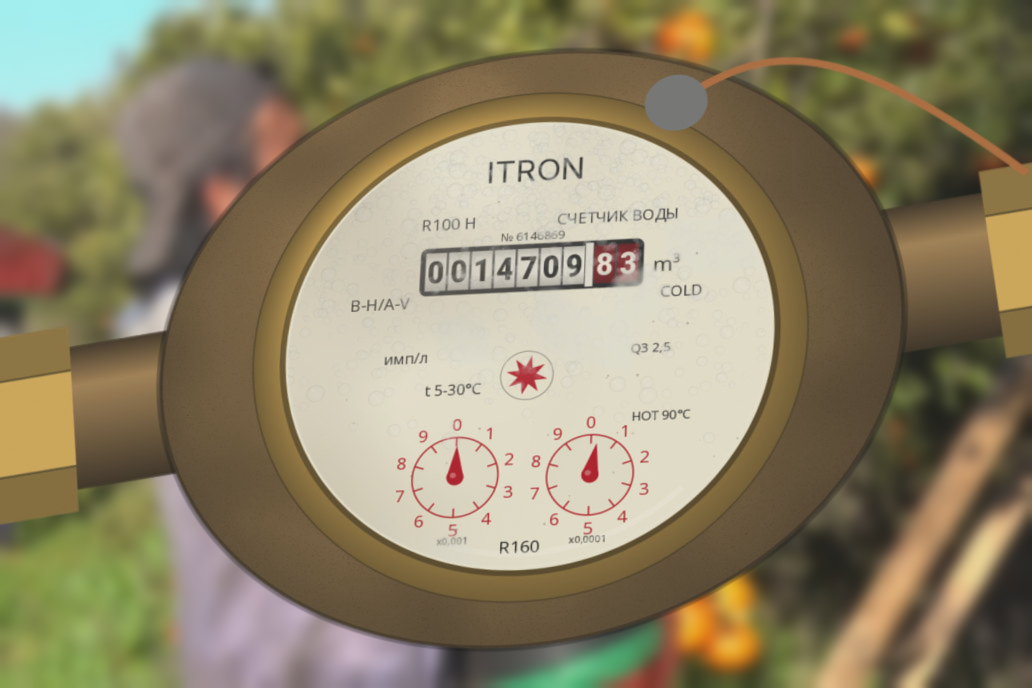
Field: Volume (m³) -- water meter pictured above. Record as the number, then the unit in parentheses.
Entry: 14709.8300 (m³)
